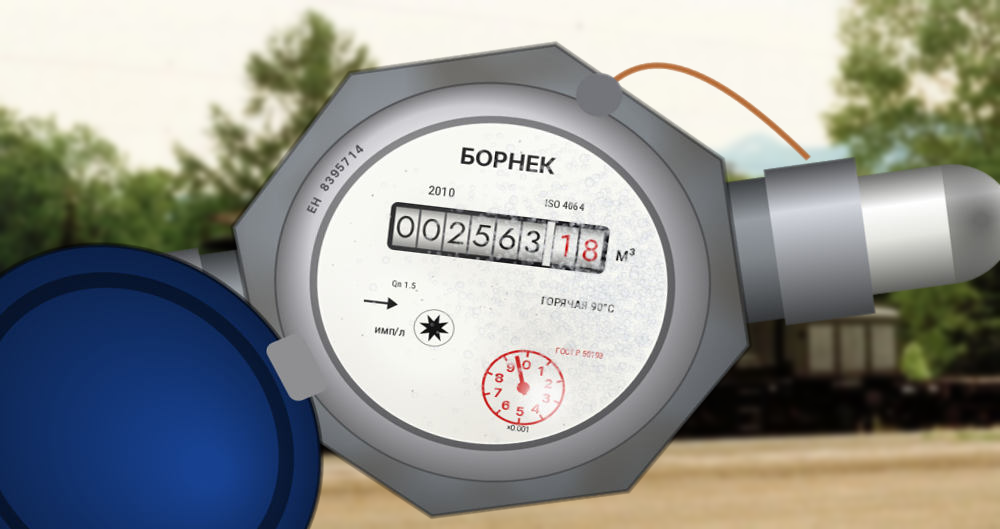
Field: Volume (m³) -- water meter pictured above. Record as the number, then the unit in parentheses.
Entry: 2563.179 (m³)
